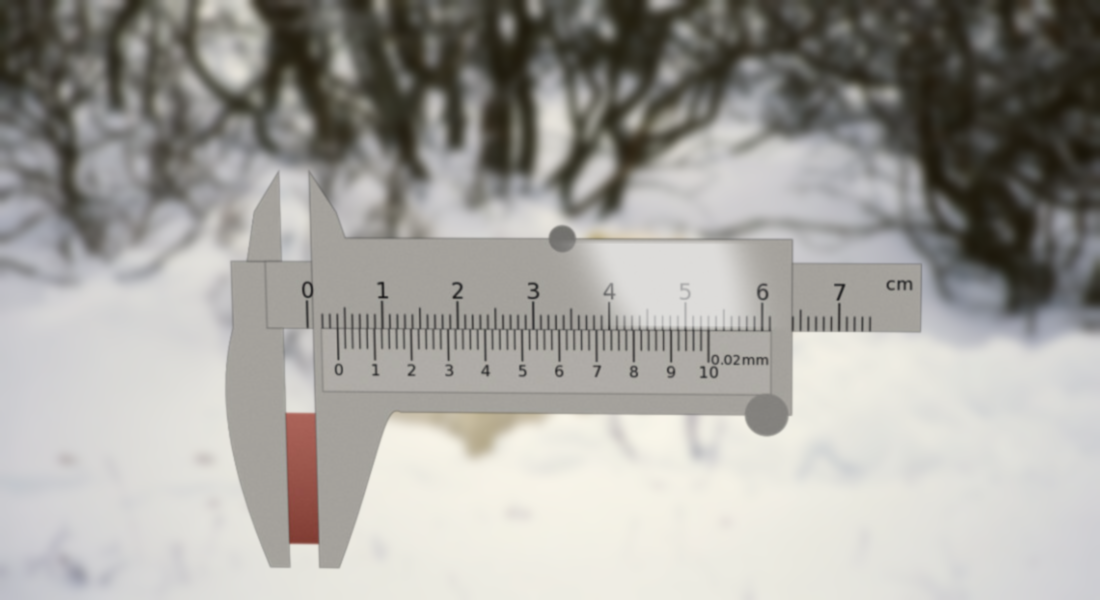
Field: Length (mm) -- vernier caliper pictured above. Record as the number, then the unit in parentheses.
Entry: 4.0 (mm)
